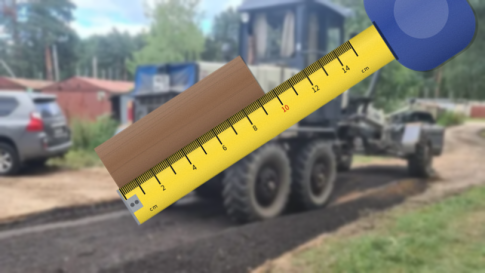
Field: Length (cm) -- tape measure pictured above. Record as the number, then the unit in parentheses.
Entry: 9.5 (cm)
